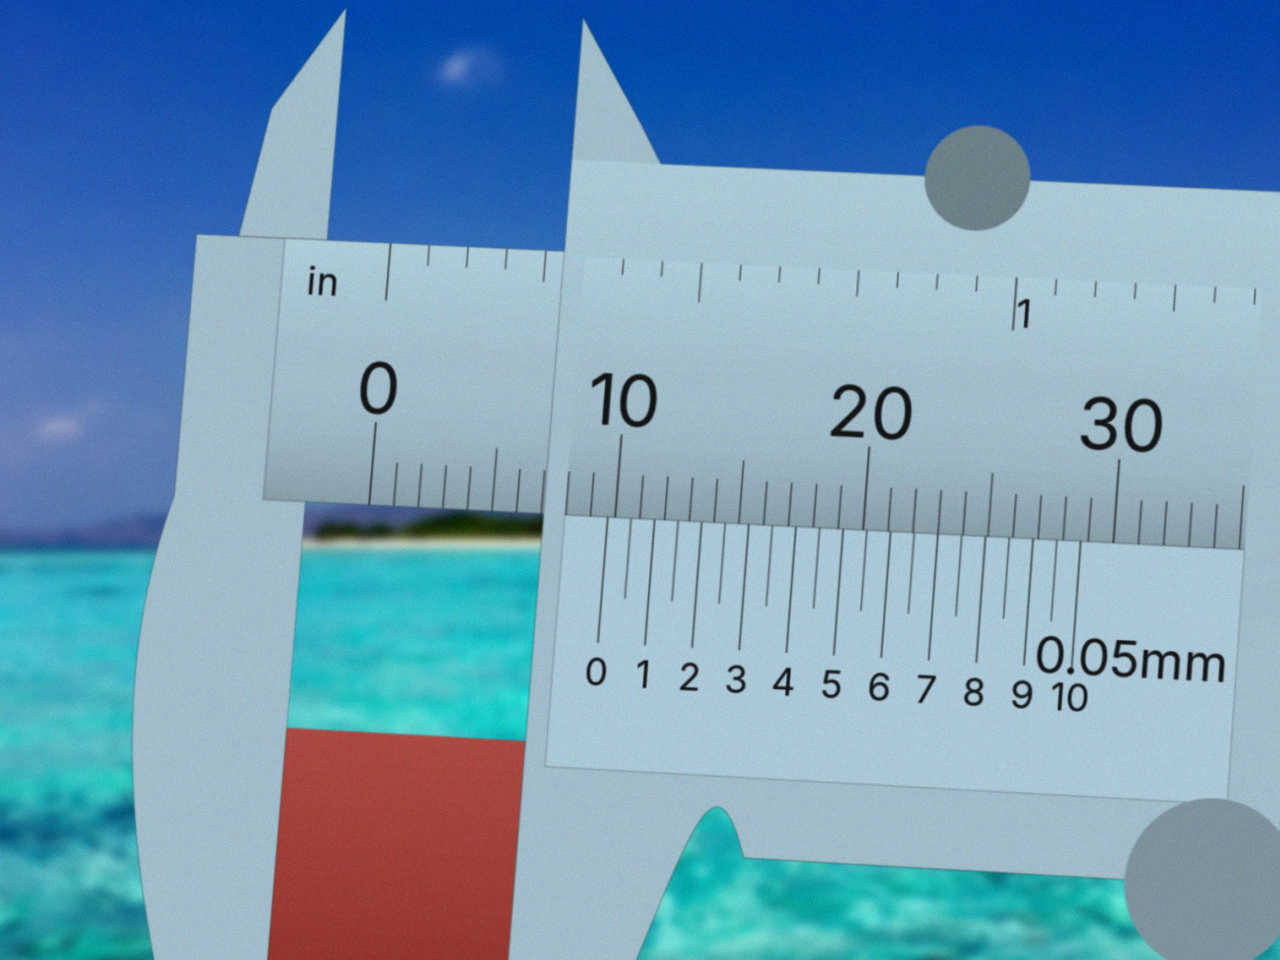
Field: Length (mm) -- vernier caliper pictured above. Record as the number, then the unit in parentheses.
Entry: 9.7 (mm)
